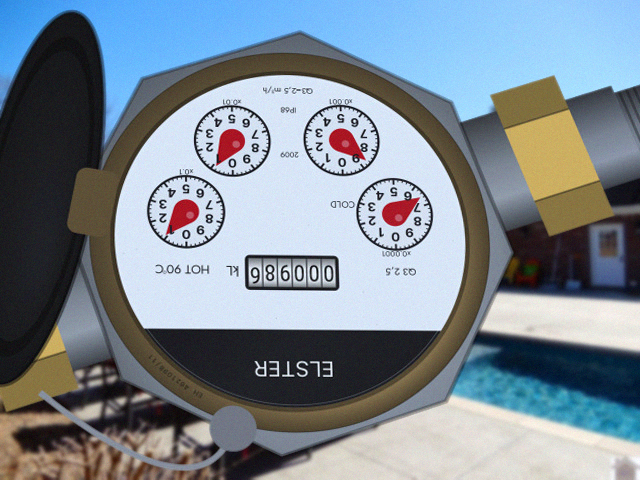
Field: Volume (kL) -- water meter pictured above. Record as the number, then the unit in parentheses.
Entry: 986.1086 (kL)
